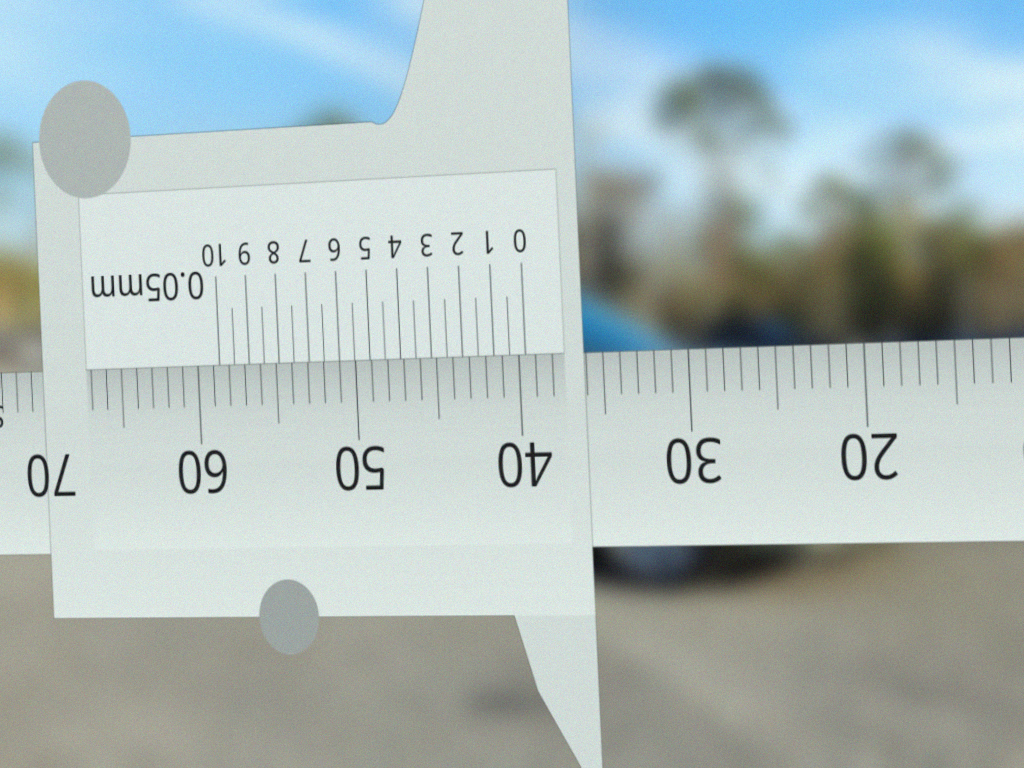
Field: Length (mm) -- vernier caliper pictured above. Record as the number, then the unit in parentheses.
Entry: 39.6 (mm)
